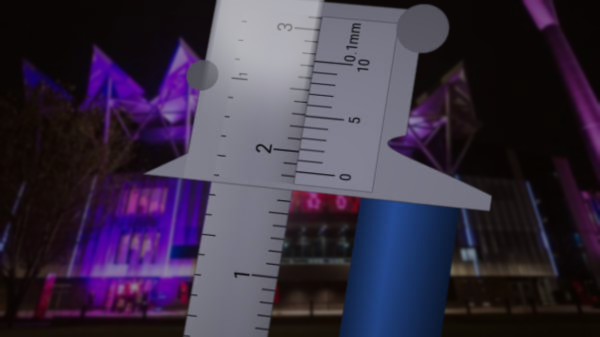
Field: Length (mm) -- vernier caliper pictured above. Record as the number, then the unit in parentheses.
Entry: 18.4 (mm)
